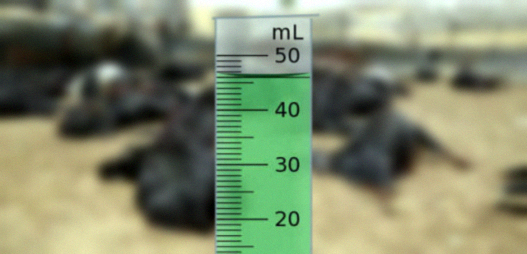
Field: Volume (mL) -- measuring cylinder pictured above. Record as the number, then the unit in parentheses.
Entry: 46 (mL)
